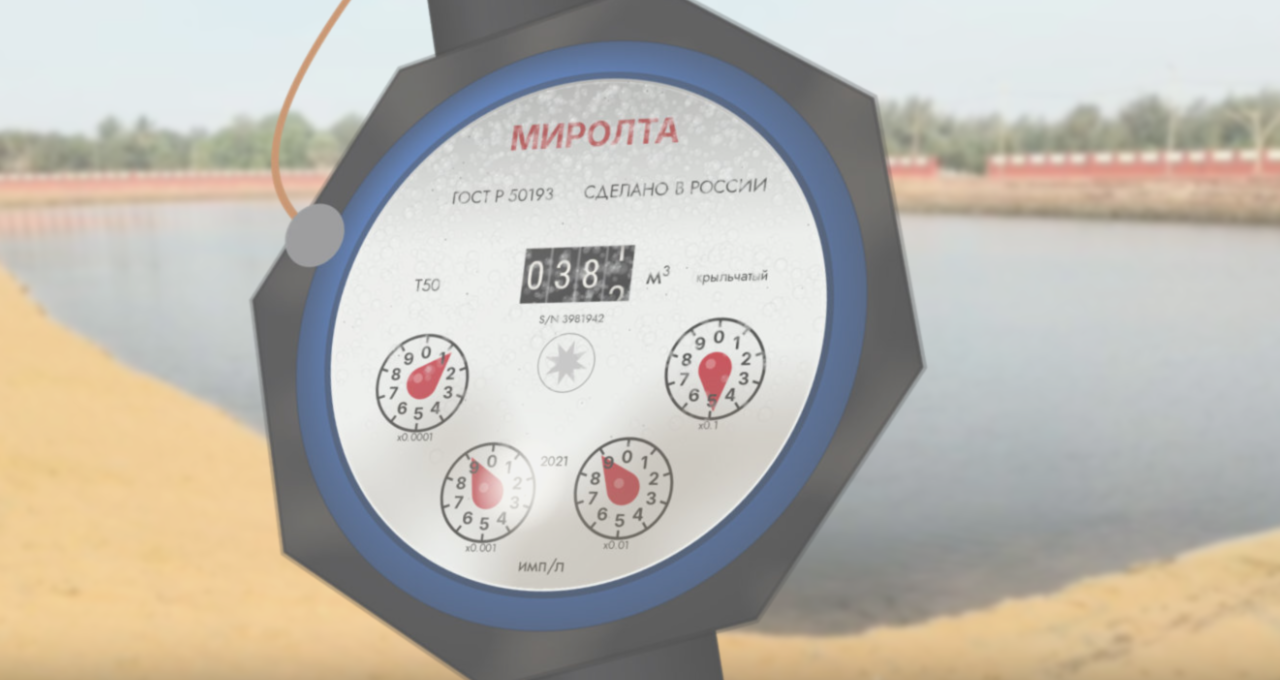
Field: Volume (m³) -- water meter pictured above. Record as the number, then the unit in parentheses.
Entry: 381.4891 (m³)
